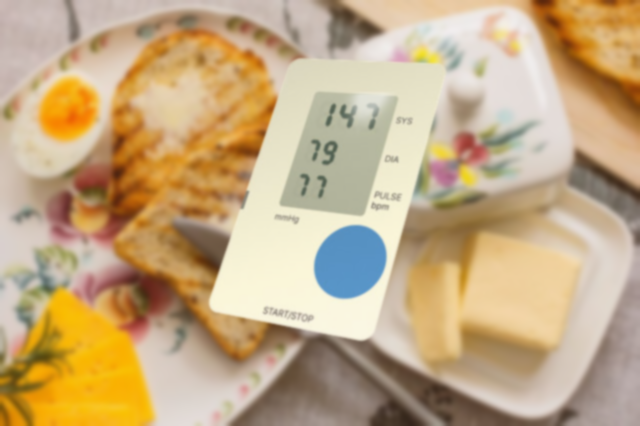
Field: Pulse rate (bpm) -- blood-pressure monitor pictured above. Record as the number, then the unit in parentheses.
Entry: 77 (bpm)
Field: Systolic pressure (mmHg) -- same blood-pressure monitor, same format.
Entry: 147 (mmHg)
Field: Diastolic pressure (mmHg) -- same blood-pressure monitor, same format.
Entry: 79 (mmHg)
